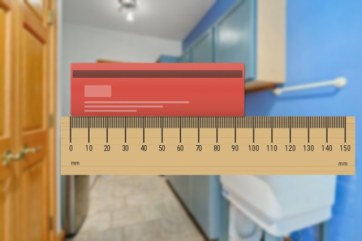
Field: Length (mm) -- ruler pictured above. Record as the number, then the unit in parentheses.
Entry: 95 (mm)
